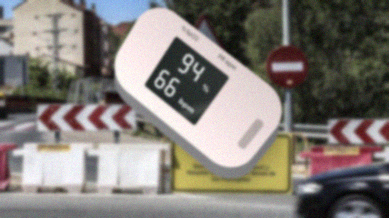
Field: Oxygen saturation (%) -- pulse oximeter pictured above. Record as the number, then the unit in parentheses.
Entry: 94 (%)
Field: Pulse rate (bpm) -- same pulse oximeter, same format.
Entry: 66 (bpm)
